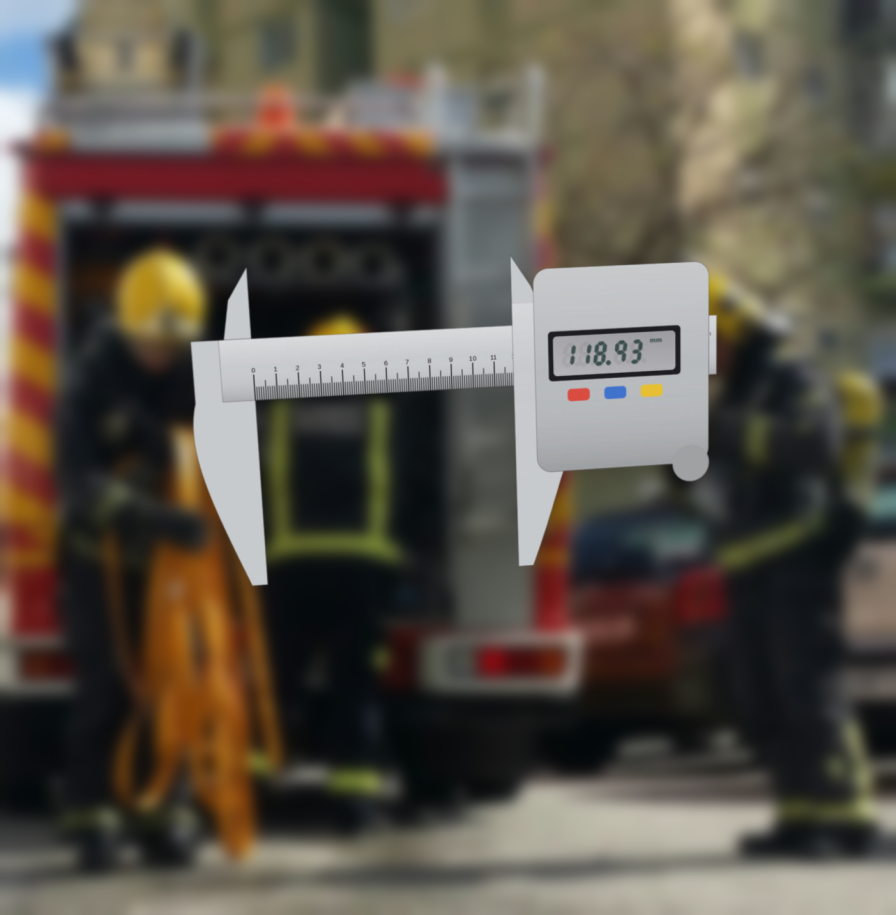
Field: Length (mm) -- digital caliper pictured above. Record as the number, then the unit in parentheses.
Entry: 118.93 (mm)
